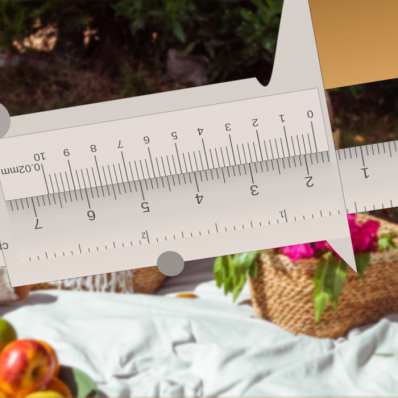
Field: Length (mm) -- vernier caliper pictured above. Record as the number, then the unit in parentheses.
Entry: 17.8 (mm)
